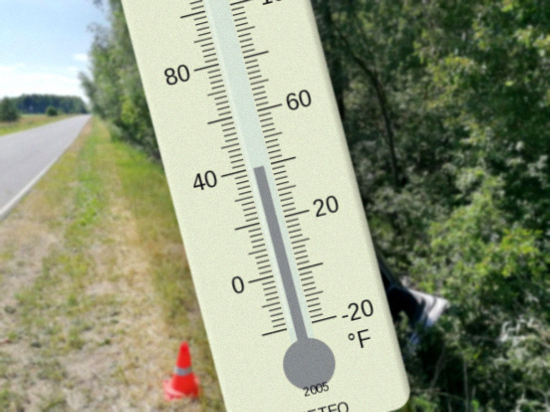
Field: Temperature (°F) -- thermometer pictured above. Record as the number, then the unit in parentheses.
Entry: 40 (°F)
